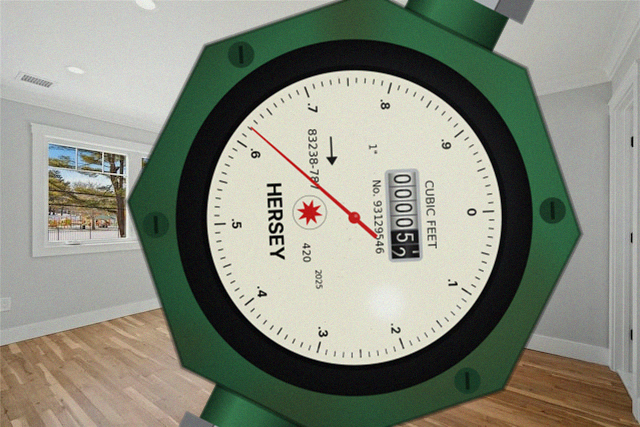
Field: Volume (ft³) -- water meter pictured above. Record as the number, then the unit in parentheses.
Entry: 51.62 (ft³)
